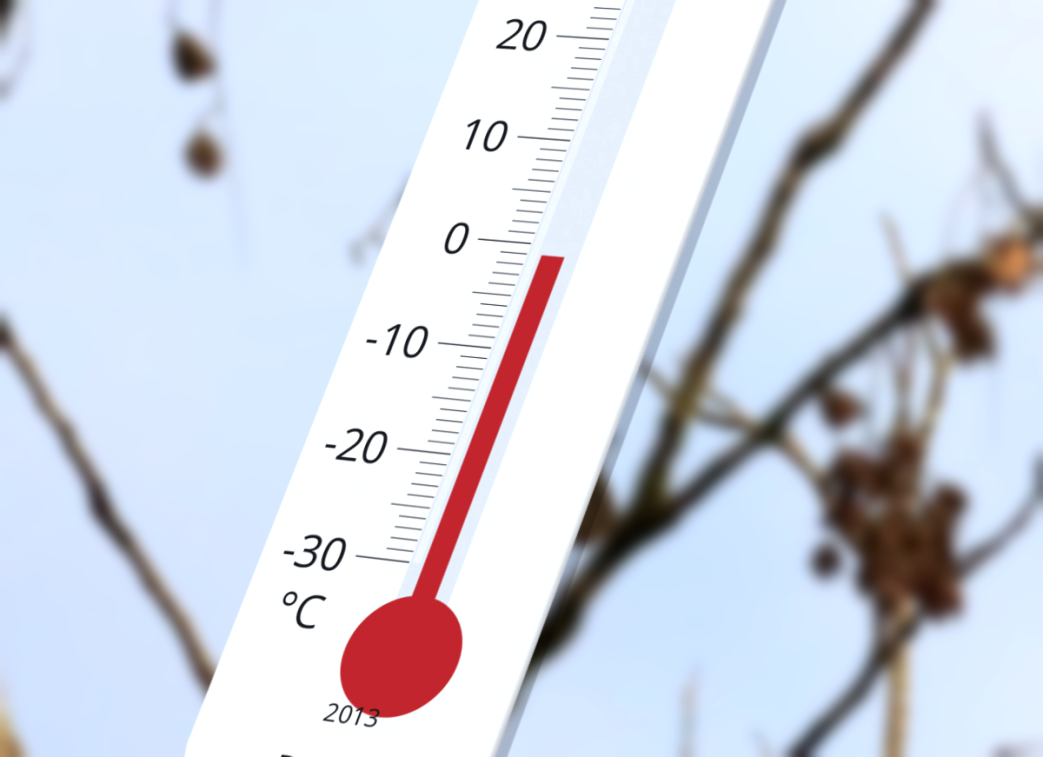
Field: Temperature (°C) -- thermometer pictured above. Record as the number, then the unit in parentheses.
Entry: -1 (°C)
